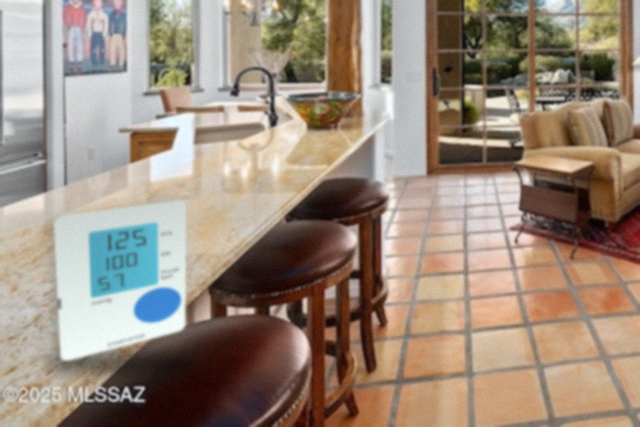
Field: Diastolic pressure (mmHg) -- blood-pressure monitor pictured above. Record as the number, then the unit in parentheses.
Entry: 100 (mmHg)
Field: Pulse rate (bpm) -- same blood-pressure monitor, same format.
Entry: 57 (bpm)
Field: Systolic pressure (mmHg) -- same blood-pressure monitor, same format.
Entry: 125 (mmHg)
